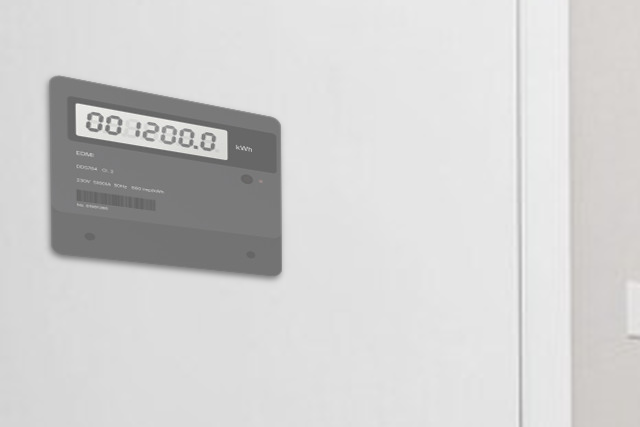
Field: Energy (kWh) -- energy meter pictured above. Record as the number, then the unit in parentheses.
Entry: 1200.0 (kWh)
